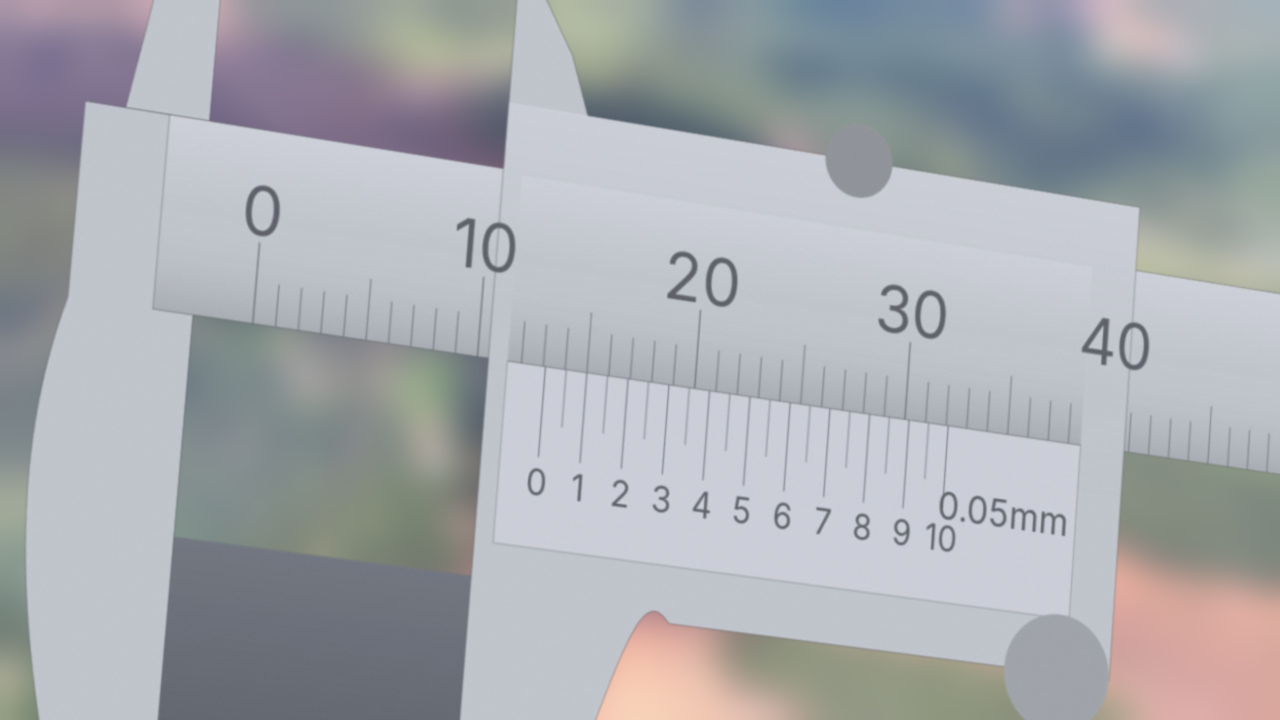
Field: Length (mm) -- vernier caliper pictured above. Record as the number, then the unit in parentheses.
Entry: 13.1 (mm)
